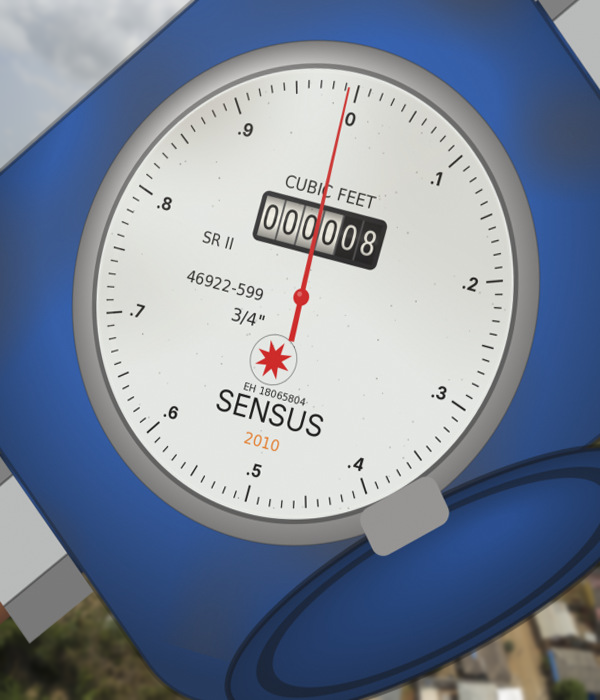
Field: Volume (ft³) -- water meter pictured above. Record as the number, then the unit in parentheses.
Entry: 7.99 (ft³)
